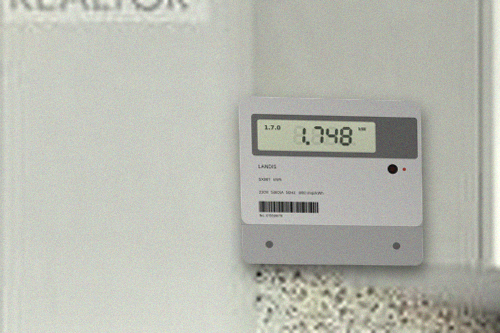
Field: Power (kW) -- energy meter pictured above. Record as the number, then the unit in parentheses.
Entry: 1.748 (kW)
